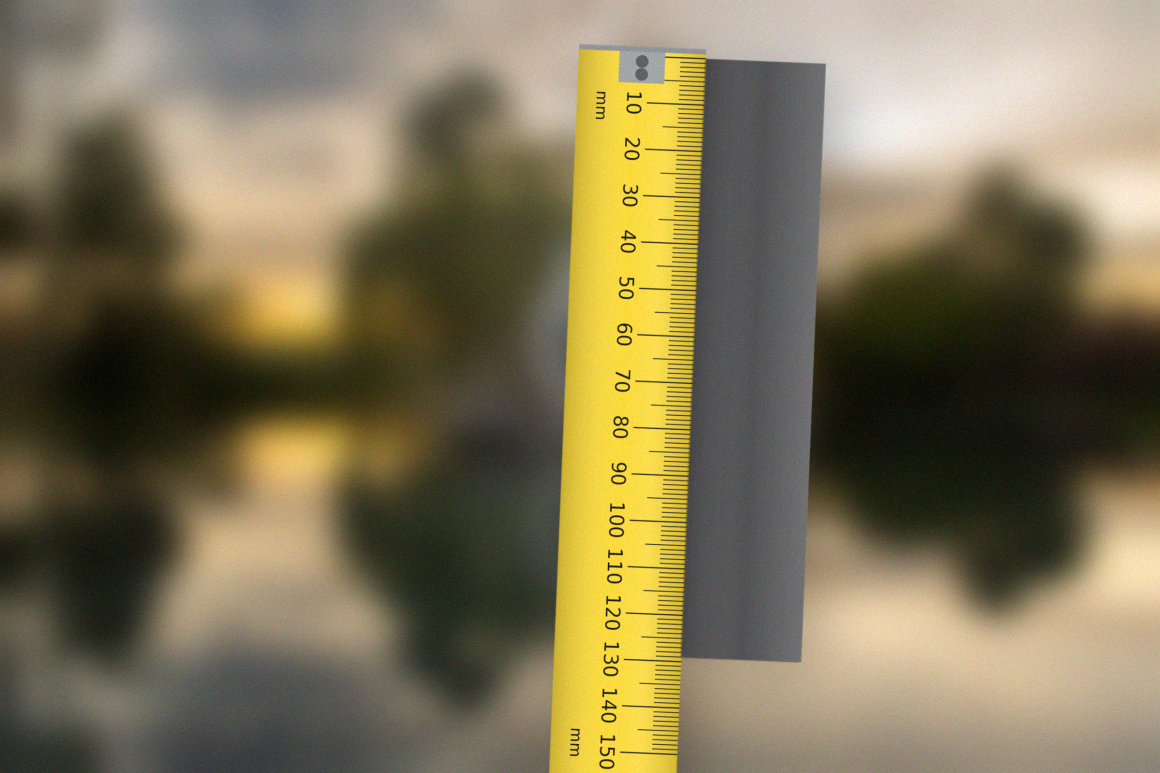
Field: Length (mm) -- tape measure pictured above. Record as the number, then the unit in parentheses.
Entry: 129 (mm)
